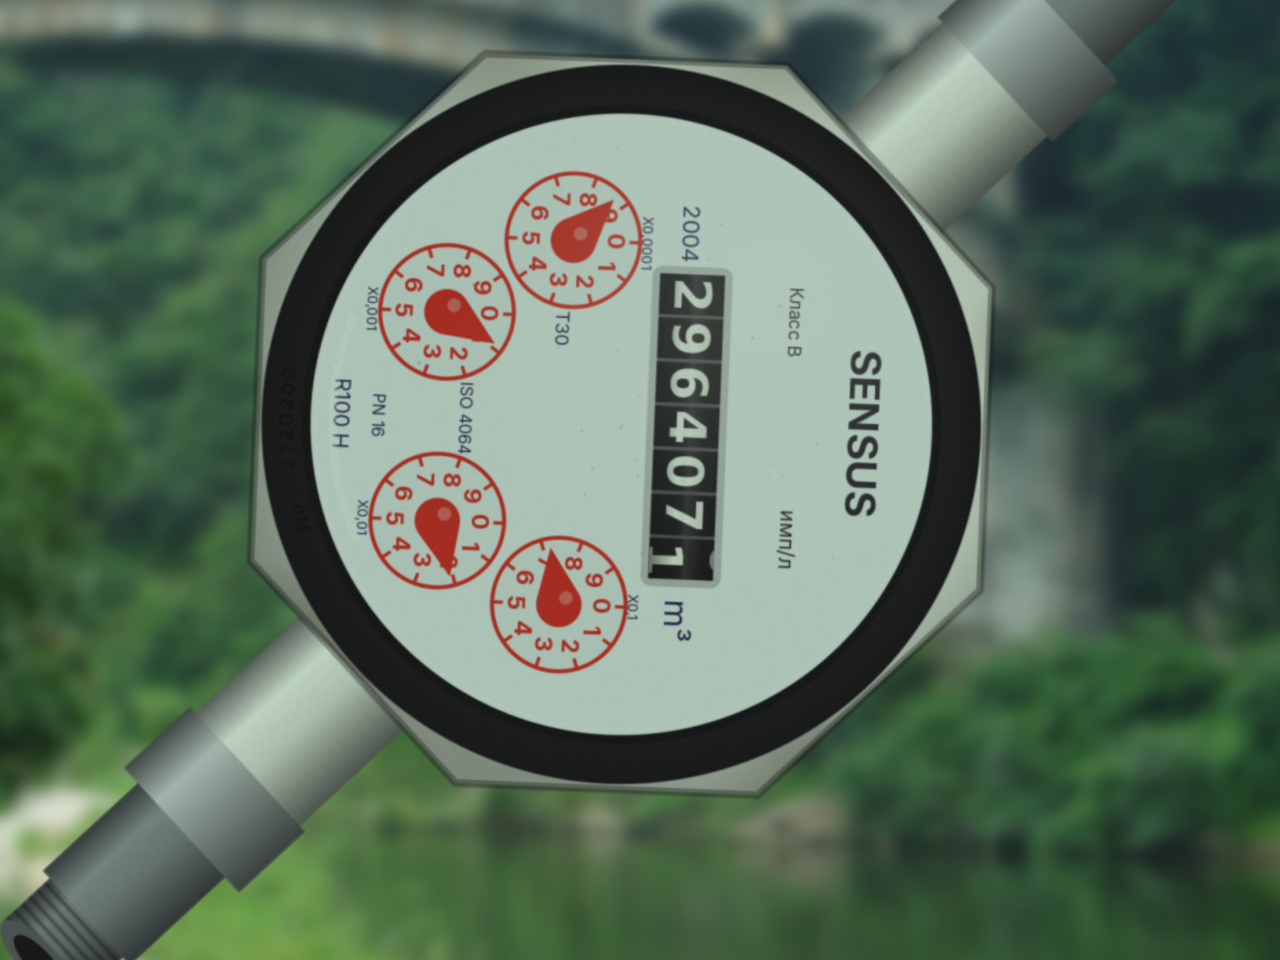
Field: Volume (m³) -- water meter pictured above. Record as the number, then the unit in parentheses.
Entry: 2964070.7208 (m³)
